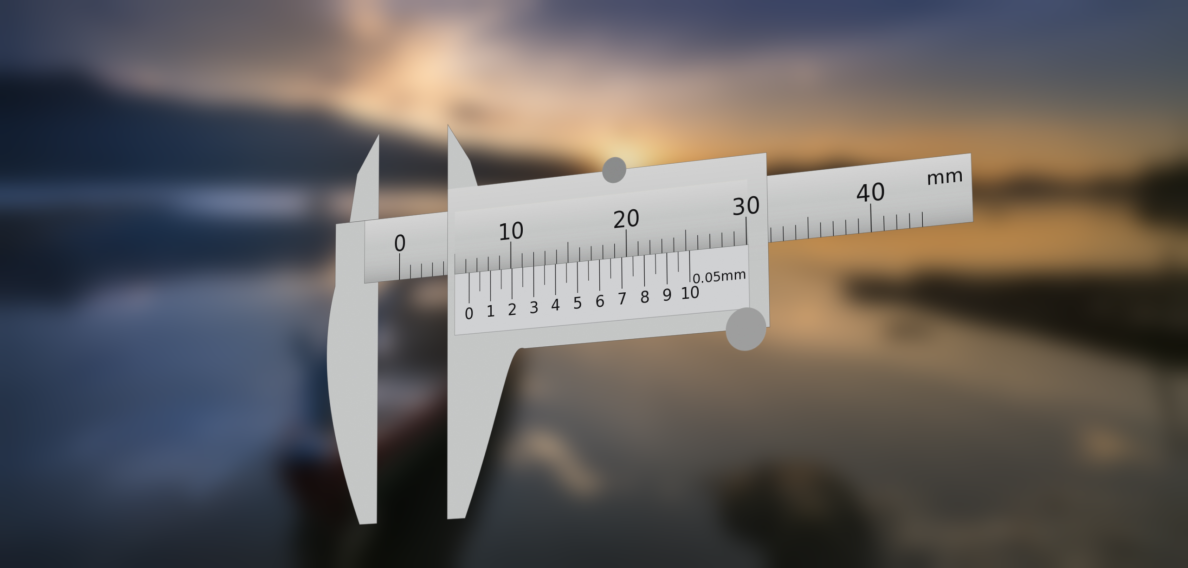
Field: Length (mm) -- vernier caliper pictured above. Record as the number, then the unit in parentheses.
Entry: 6.3 (mm)
